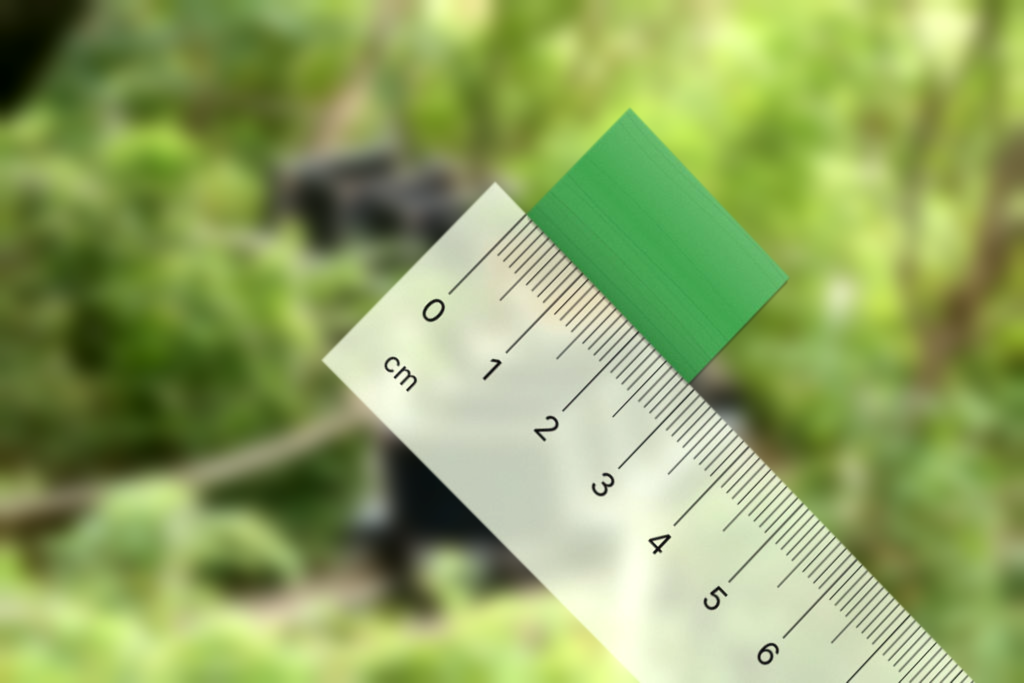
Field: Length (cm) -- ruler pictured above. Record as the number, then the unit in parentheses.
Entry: 2.9 (cm)
